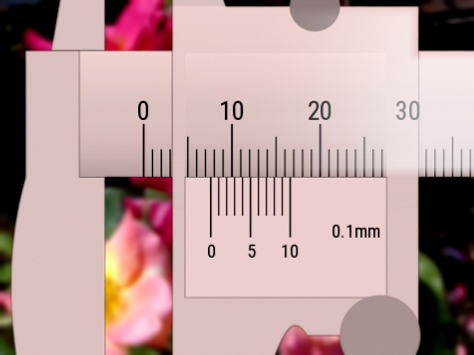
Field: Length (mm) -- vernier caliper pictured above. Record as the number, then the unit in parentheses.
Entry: 7.6 (mm)
